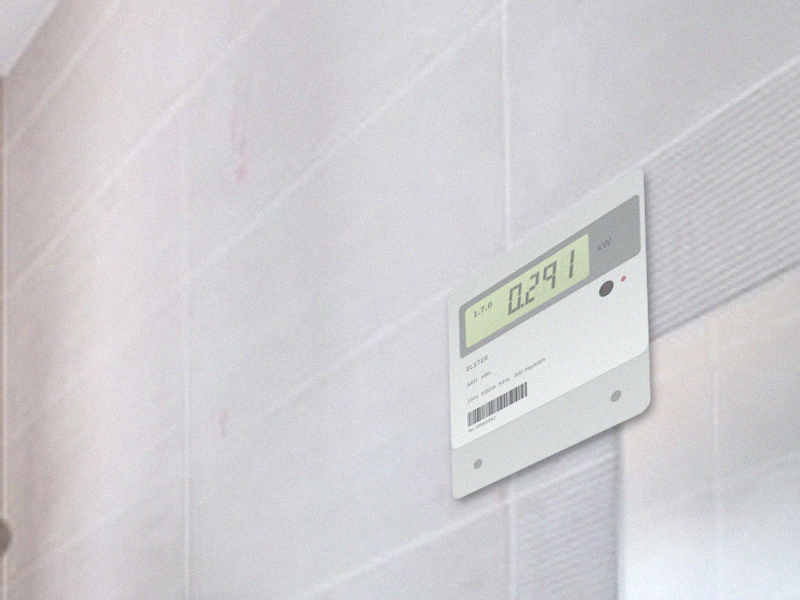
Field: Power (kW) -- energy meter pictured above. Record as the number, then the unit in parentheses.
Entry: 0.291 (kW)
